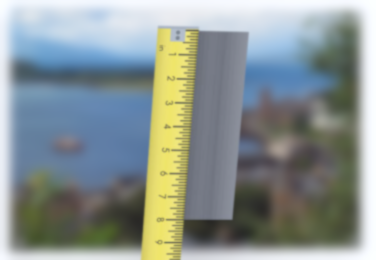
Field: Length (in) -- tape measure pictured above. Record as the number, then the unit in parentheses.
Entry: 8 (in)
